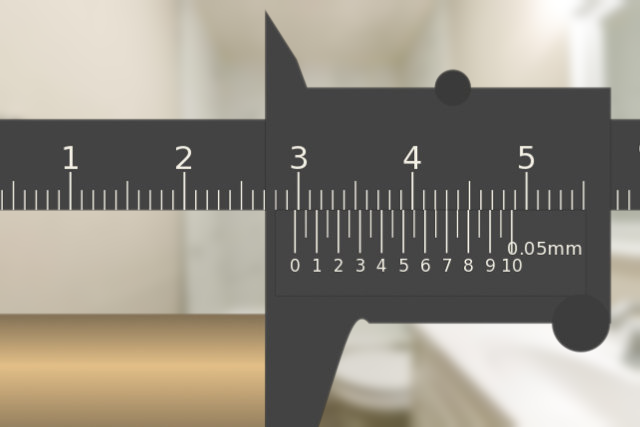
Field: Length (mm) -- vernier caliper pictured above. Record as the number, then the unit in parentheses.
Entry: 29.7 (mm)
